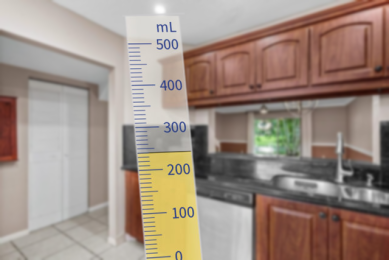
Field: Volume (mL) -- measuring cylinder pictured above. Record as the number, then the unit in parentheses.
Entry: 240 (mL)
